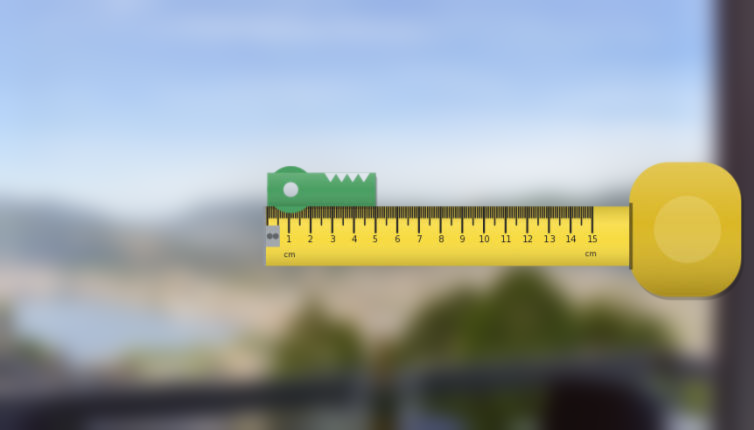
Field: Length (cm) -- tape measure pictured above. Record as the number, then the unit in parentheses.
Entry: 5 (cm)
